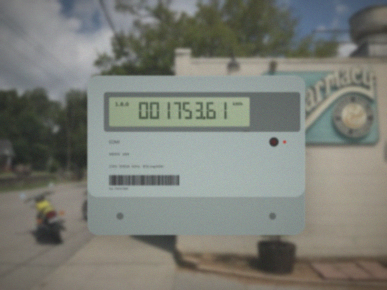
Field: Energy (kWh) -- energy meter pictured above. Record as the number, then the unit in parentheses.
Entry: 1753.61 (kWh)
